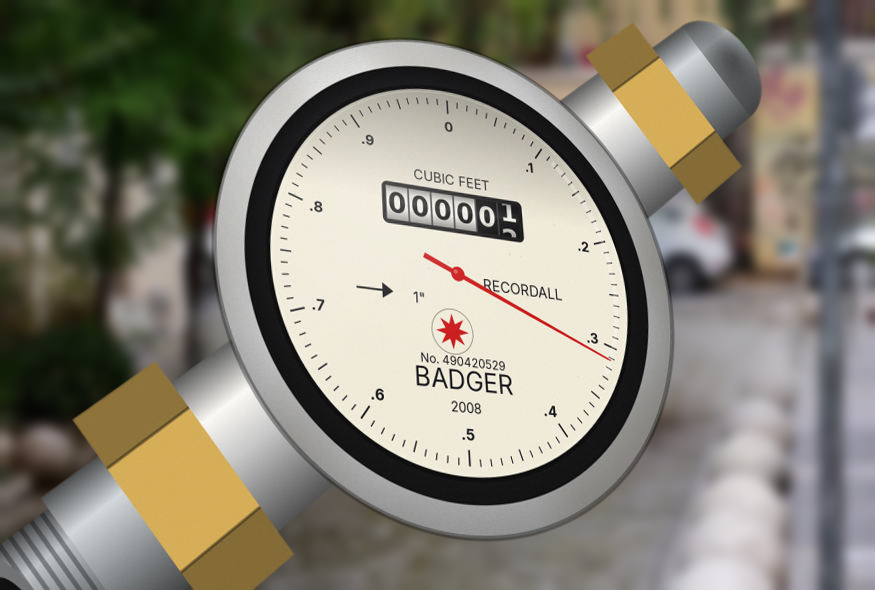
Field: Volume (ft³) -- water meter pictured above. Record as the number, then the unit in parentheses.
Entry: 1.31 (ft³)
